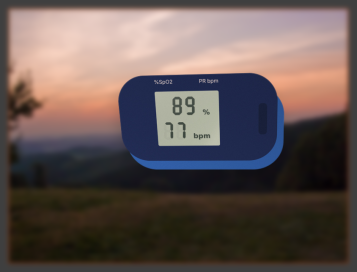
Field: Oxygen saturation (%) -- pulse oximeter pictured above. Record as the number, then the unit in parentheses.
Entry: 89 (%)
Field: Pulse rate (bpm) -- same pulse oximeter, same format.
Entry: 77 (bpm)
